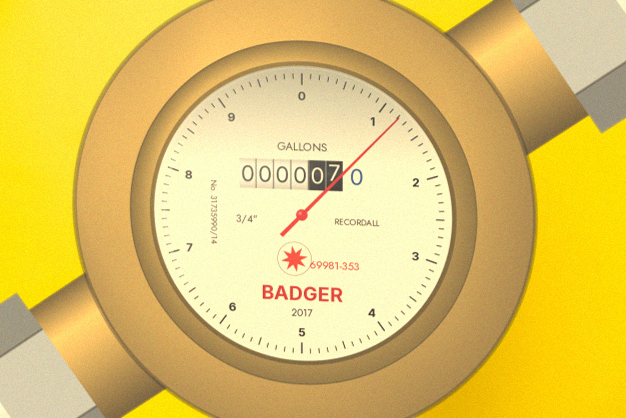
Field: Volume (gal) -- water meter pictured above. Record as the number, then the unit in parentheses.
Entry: 71.2 (gal)
